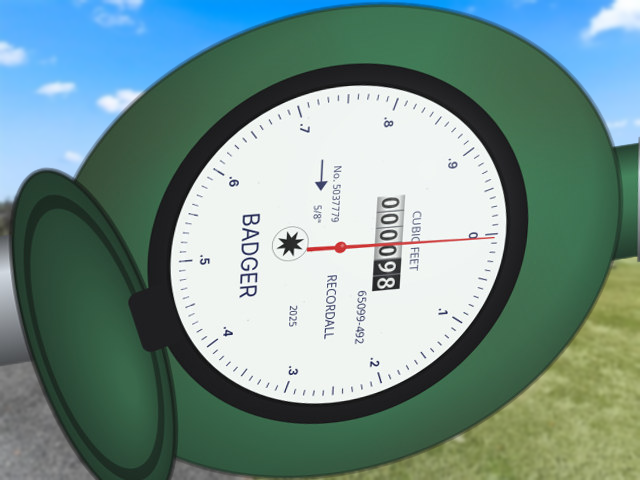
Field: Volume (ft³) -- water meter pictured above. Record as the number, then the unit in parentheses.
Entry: 98.00 (ft³)
